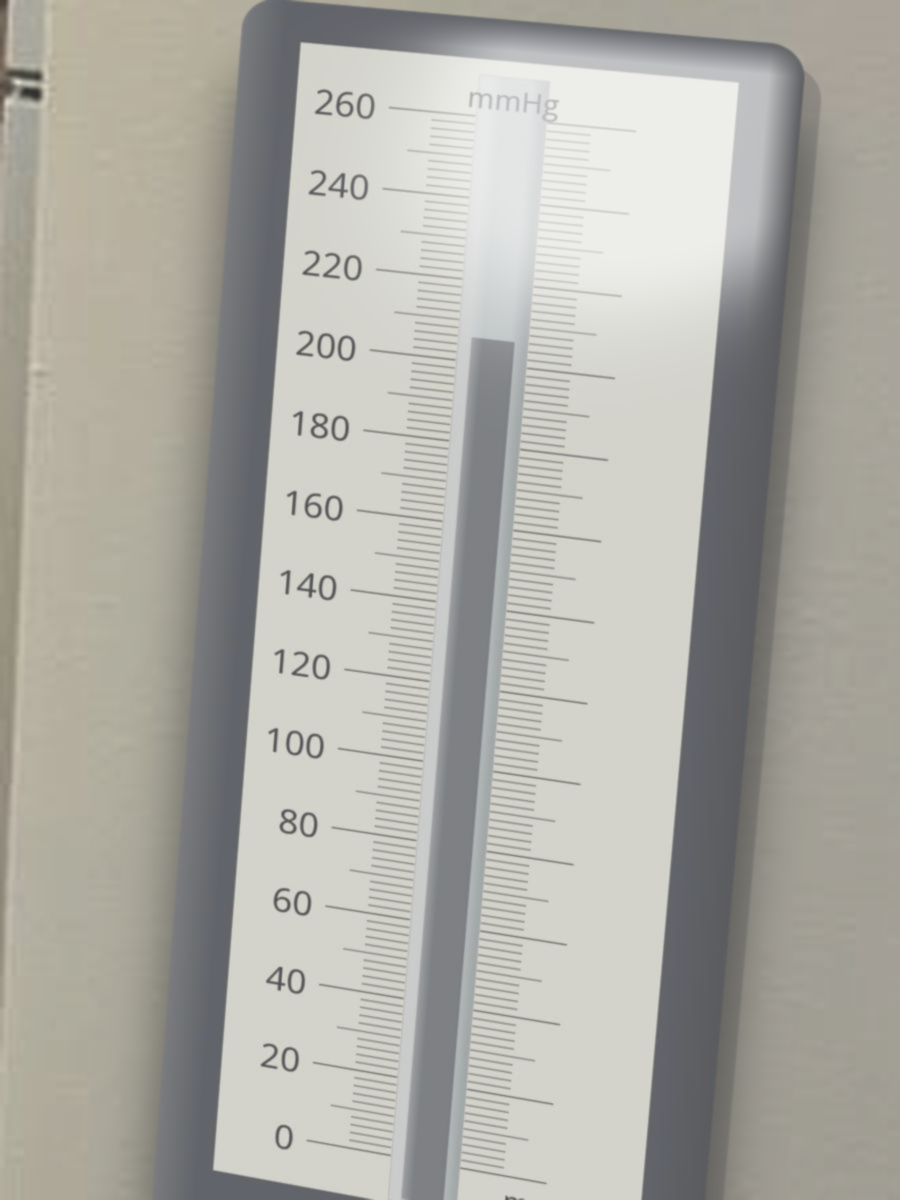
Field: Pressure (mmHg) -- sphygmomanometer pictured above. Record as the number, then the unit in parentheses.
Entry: 206 (mmHg)
